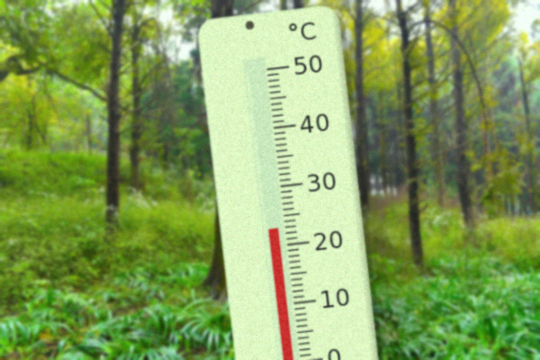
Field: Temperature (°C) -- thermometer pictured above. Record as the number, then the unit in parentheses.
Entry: 23 (°C)
